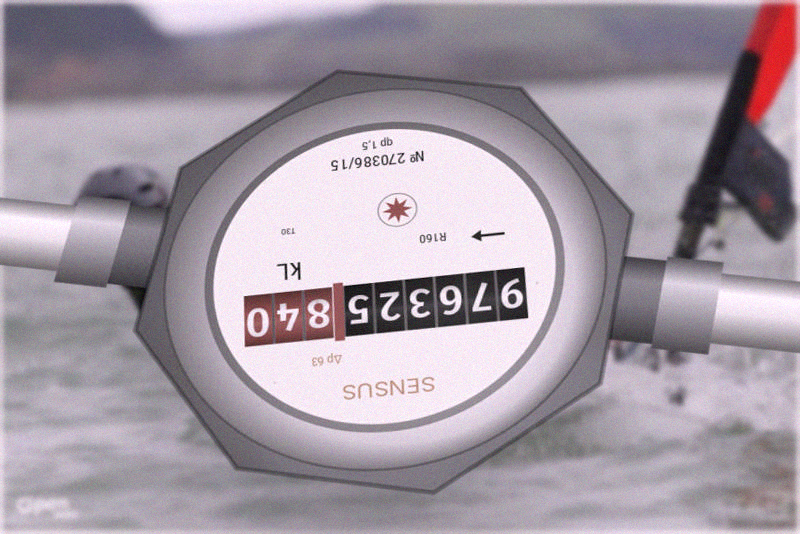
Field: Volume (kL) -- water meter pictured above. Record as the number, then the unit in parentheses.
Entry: 976325.840 (kL)
